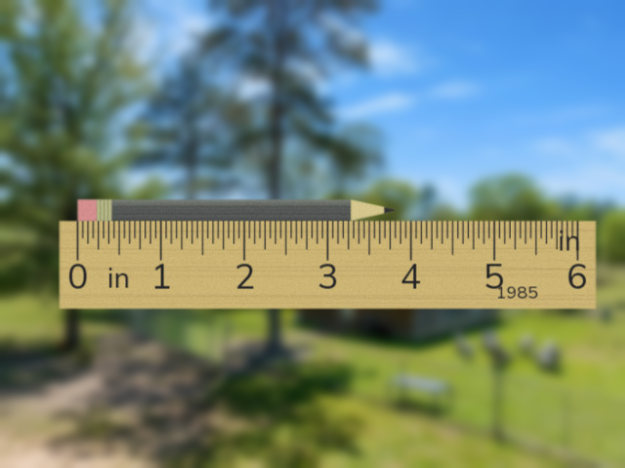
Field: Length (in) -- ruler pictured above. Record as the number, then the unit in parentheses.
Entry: 3.8125 (in)
